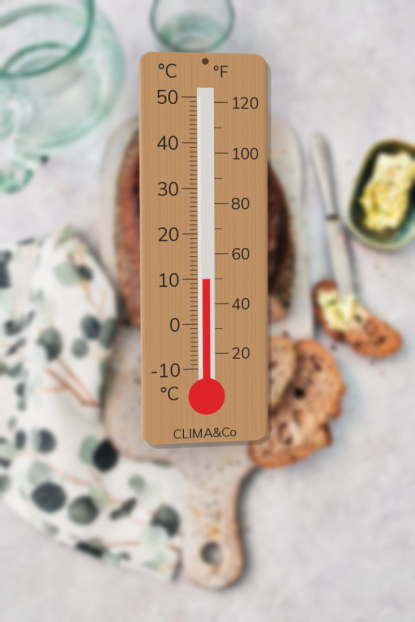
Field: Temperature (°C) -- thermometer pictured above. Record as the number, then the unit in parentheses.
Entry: 10 (°C)
